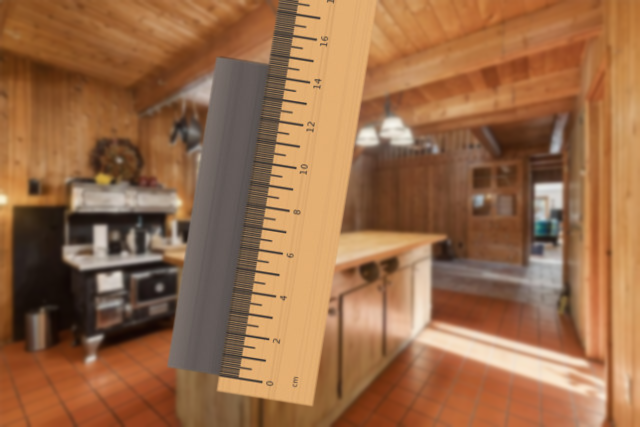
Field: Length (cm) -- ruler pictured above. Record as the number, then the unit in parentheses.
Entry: 14.5 (cm)
